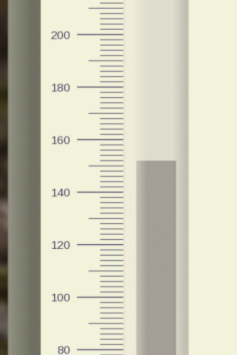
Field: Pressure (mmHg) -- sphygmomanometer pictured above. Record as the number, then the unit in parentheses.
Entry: 152 (mmHg)
